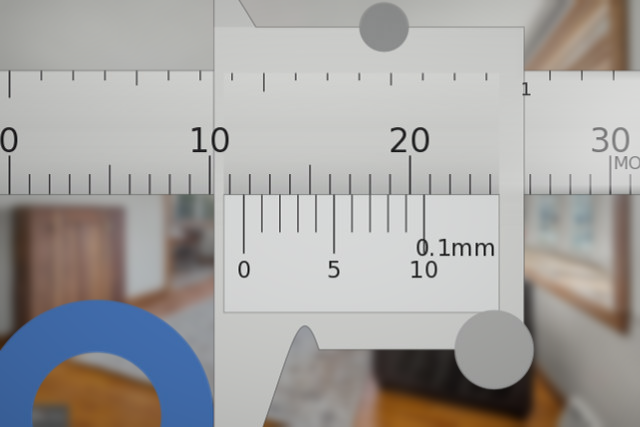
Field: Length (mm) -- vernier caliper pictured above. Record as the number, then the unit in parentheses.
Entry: 11.7 (mm)
